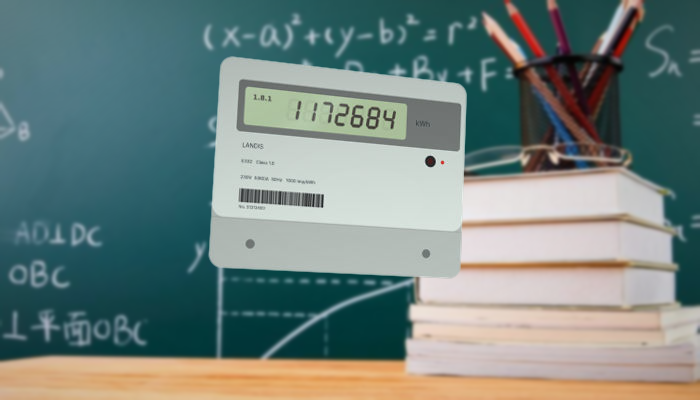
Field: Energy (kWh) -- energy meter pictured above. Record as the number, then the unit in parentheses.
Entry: 1172684 (kWh)
